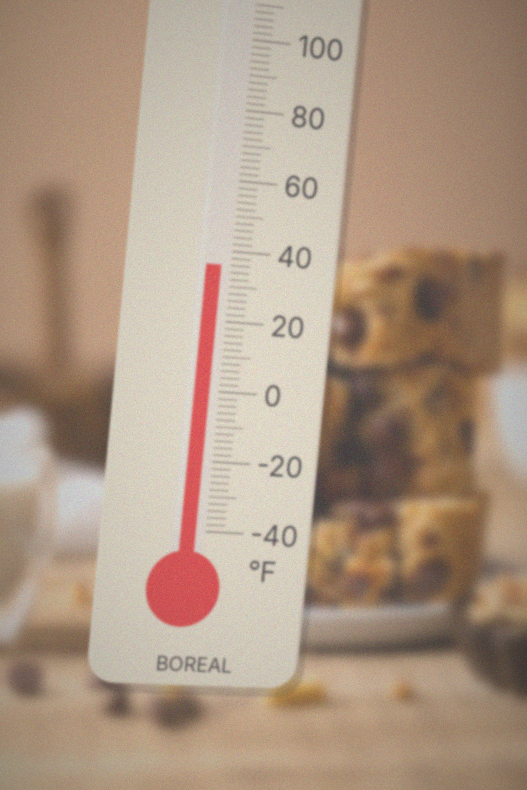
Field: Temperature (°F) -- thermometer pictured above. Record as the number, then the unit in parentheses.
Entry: 36 (°F)
